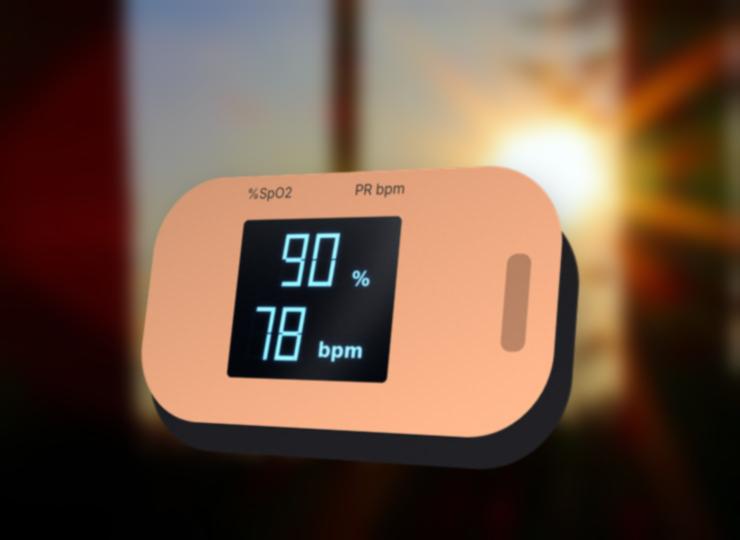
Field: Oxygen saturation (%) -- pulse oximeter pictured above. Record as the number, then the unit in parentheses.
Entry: 90 (%)
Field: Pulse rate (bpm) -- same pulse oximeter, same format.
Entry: 78 (bpm)
